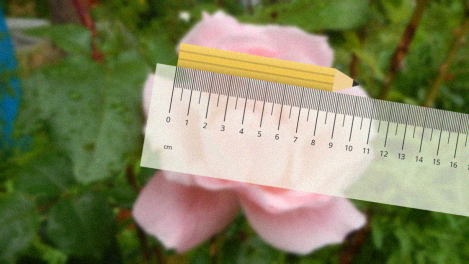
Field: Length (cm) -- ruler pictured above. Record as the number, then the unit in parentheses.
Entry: 10 (cm)
